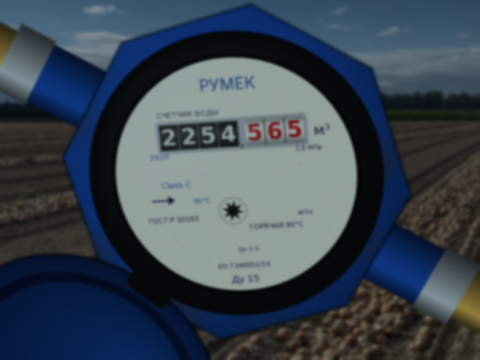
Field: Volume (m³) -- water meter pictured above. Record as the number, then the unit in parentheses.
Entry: 2254.565 (m³)
